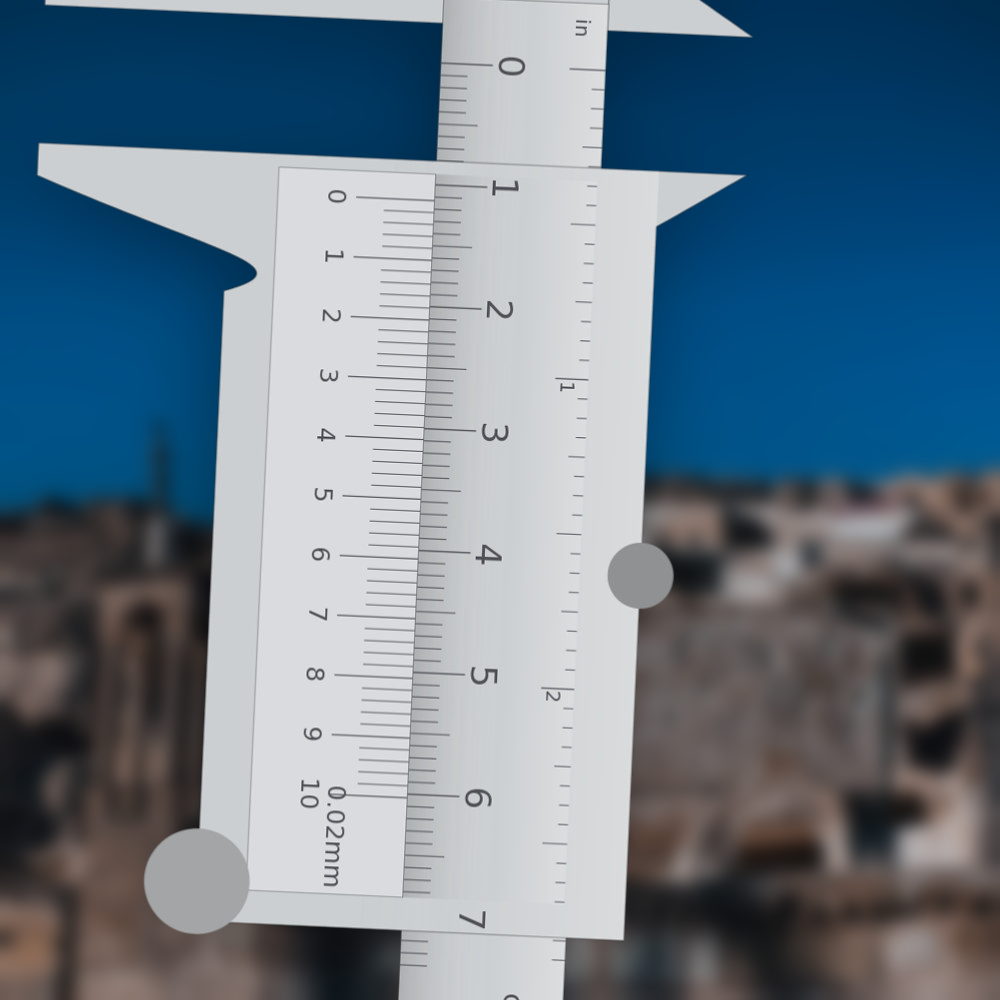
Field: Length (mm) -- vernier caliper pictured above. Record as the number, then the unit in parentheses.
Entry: 11.3 (mm)
